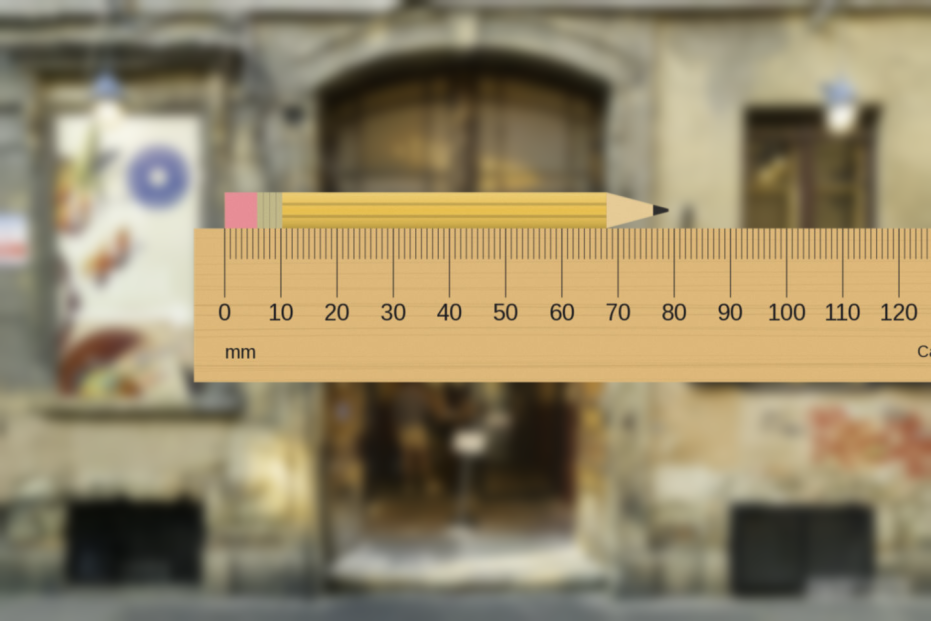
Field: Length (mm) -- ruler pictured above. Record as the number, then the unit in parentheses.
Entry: 79 (mm)
